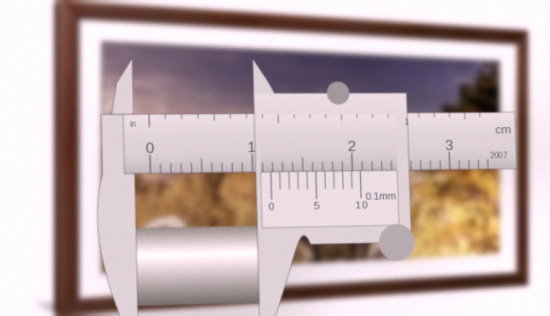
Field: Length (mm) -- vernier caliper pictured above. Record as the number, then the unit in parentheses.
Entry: 11.8 (mm)
